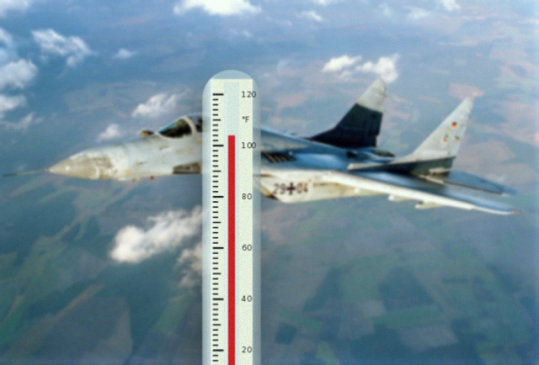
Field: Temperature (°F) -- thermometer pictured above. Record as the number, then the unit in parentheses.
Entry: 104 (°F)
